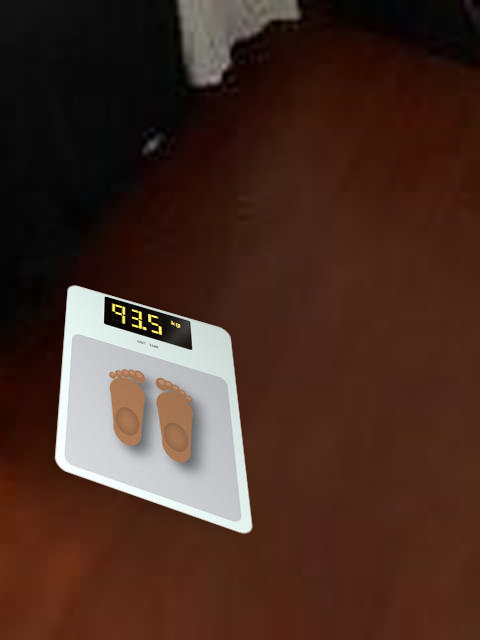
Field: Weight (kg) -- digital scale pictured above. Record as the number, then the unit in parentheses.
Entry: 93.5 (kg)
